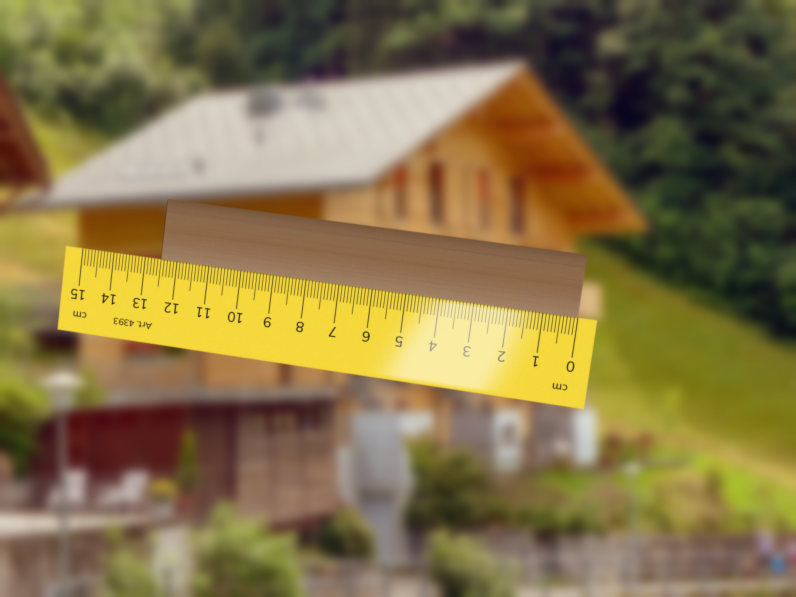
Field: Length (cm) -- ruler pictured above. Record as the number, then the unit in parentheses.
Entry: 12.5 (cm)
